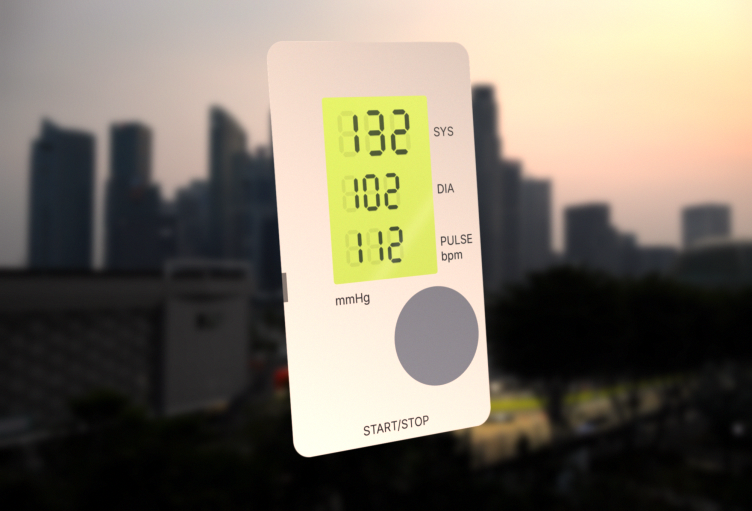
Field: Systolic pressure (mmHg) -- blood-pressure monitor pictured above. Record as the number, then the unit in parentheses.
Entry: 132 (mmHg)
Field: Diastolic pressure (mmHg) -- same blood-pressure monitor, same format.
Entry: 102 (mmHg)
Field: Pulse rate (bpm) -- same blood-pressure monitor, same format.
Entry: 112 (bpm)
